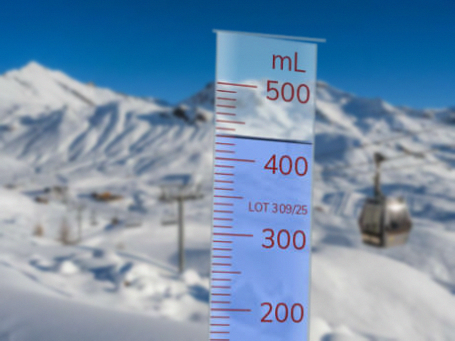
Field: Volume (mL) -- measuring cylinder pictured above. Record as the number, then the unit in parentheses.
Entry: 430 (mL)
